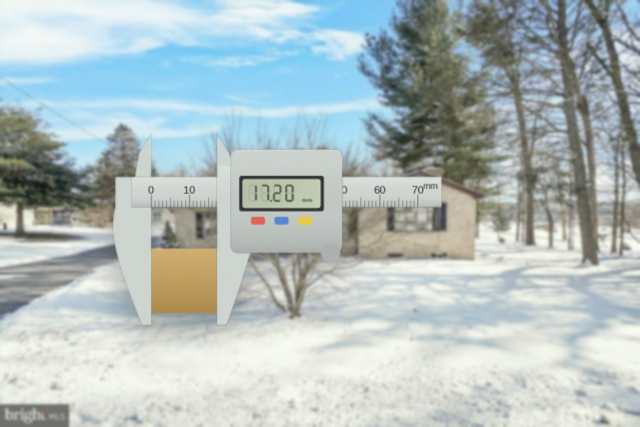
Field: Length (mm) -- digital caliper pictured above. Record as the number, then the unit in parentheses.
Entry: 17.20 (mm)
